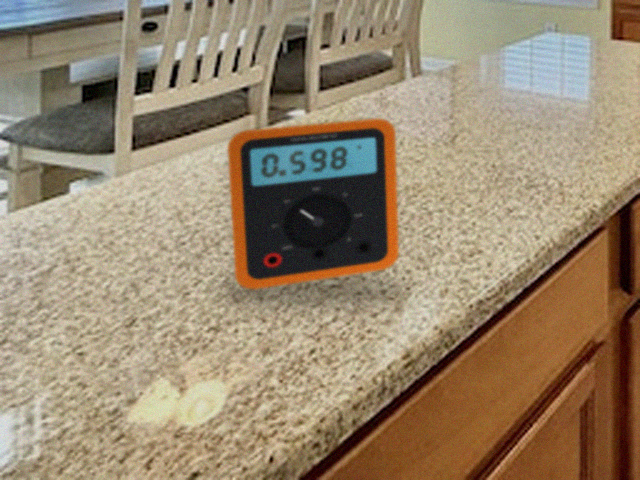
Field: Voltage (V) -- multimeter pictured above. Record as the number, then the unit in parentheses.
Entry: 0.598 (V)
